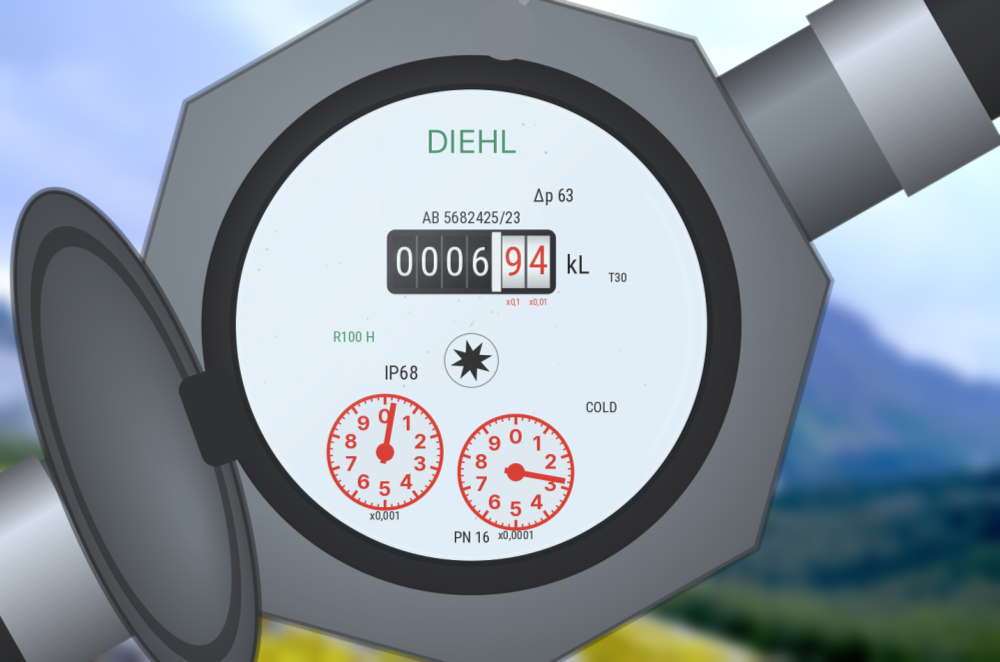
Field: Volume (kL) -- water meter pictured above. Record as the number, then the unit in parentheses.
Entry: 6.9402 (kL)
